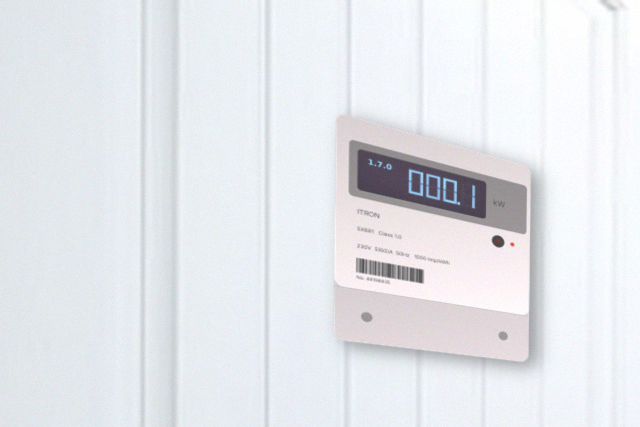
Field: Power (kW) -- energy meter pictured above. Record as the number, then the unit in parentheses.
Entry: 0.1 (kW)
